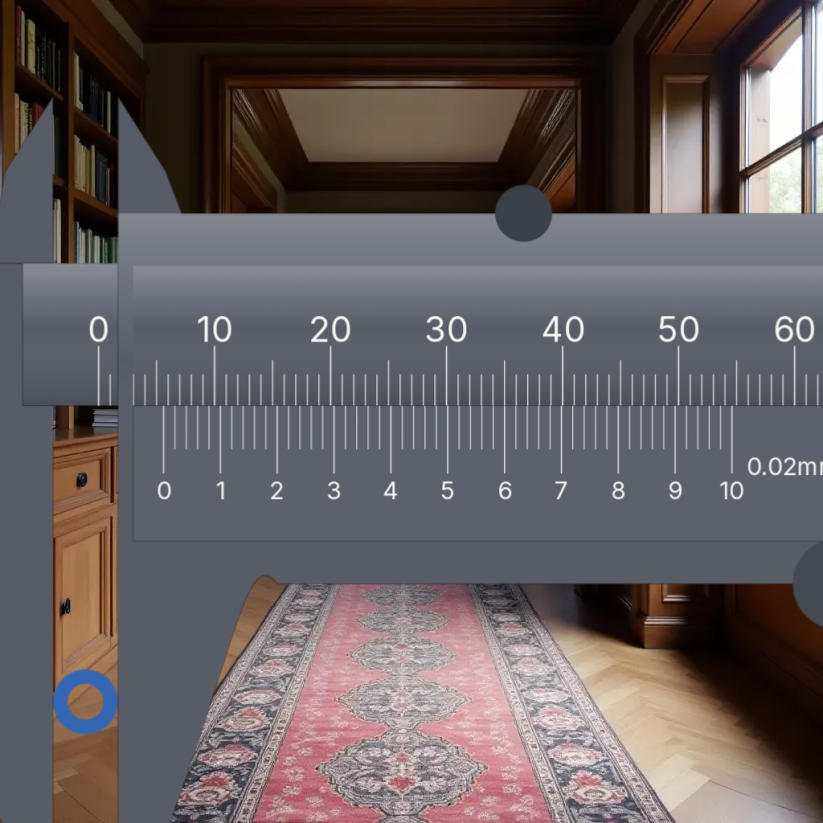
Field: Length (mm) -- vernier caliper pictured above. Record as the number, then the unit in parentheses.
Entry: 5.6 (mm)
